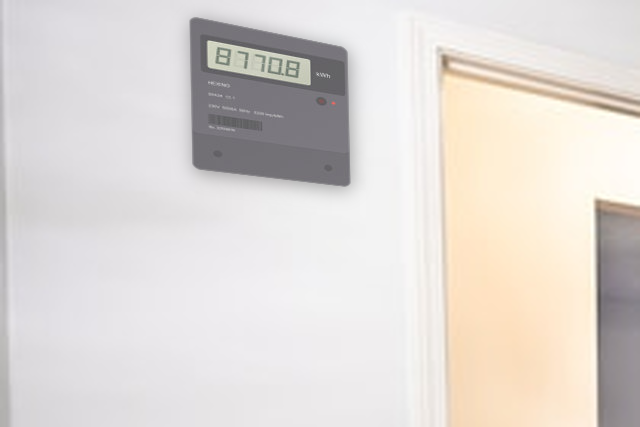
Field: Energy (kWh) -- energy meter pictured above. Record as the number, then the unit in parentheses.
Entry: 8770.8 (kWh)
